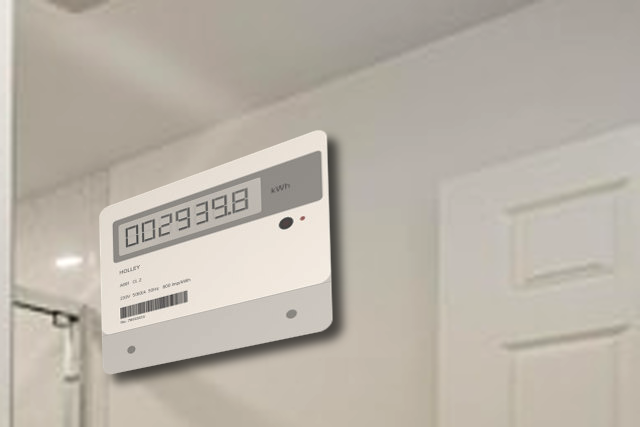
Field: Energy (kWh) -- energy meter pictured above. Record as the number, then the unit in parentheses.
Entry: 2939.8 (kWh)
